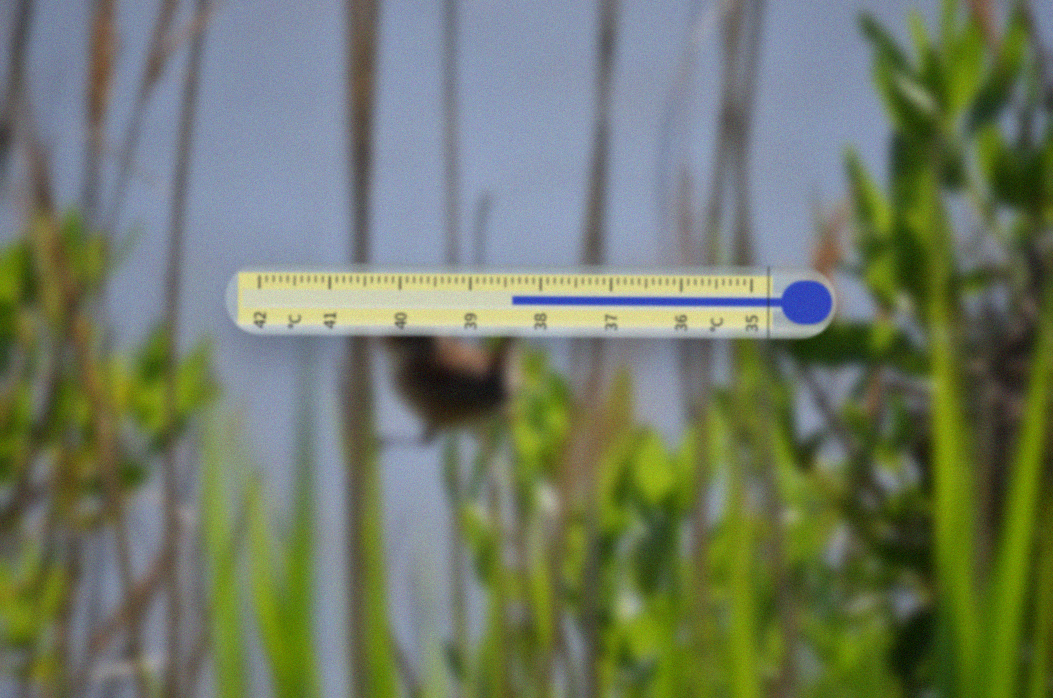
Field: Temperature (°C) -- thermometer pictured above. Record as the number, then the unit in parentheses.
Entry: 38.4 (°C)
